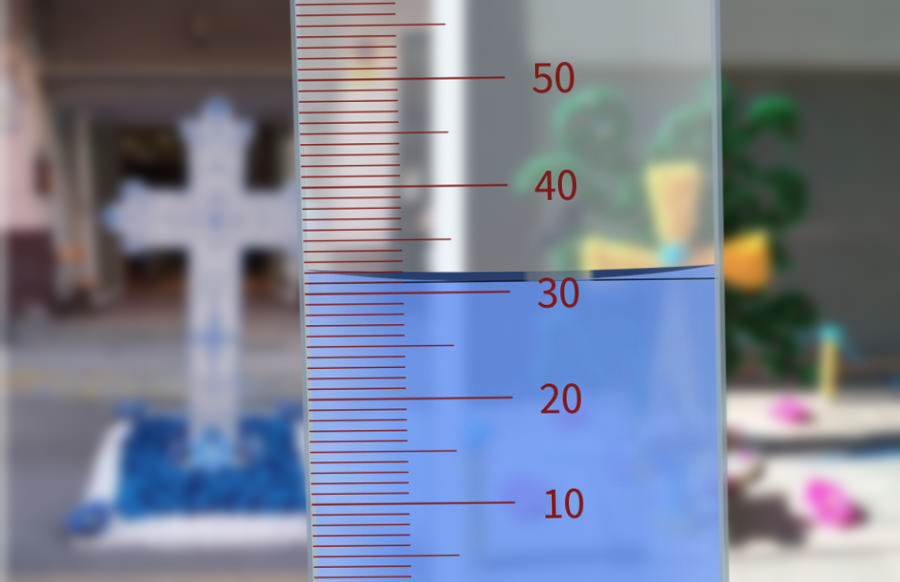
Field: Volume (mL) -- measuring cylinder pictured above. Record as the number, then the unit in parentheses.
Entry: 31 (mL)
